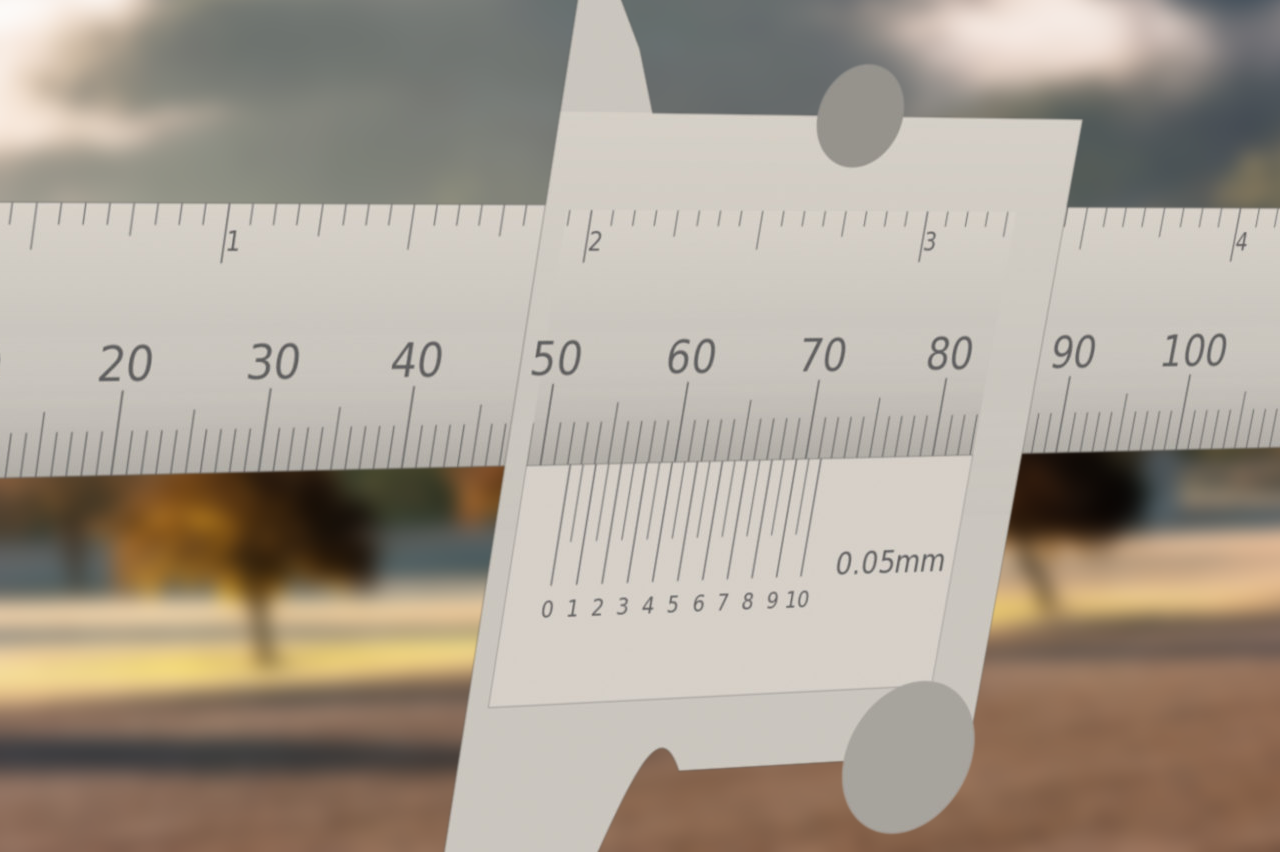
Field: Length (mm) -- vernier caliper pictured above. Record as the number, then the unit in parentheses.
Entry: 52.2 (mm)
